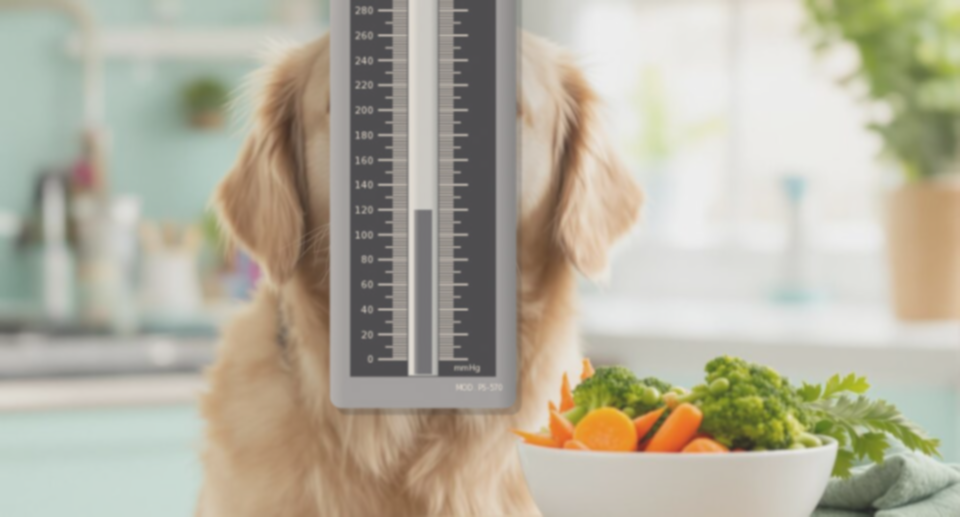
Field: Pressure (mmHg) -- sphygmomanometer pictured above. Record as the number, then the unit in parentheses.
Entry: 120 (mmHg)
